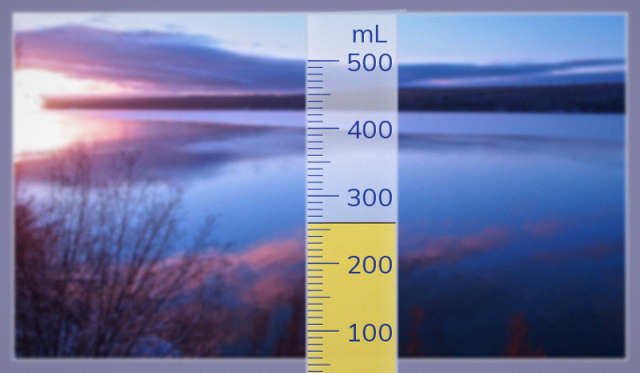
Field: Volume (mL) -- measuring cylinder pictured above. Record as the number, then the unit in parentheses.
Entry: 260 (mL)
